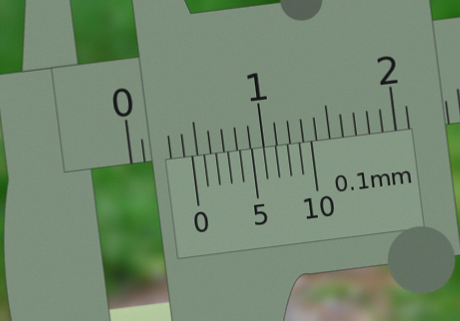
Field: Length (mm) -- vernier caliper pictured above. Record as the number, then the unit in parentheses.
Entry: 4.6 (mm)
